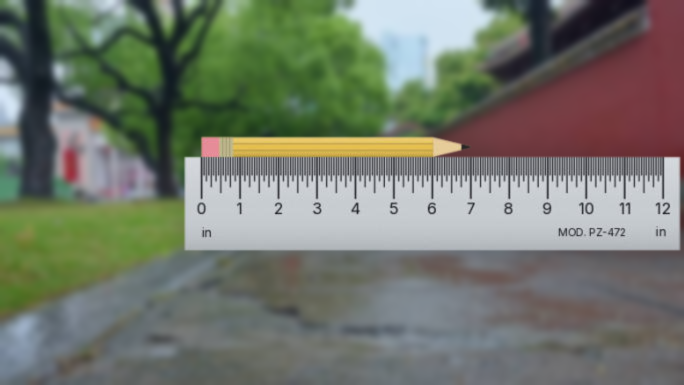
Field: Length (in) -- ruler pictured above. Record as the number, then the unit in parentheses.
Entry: 7 (in)
